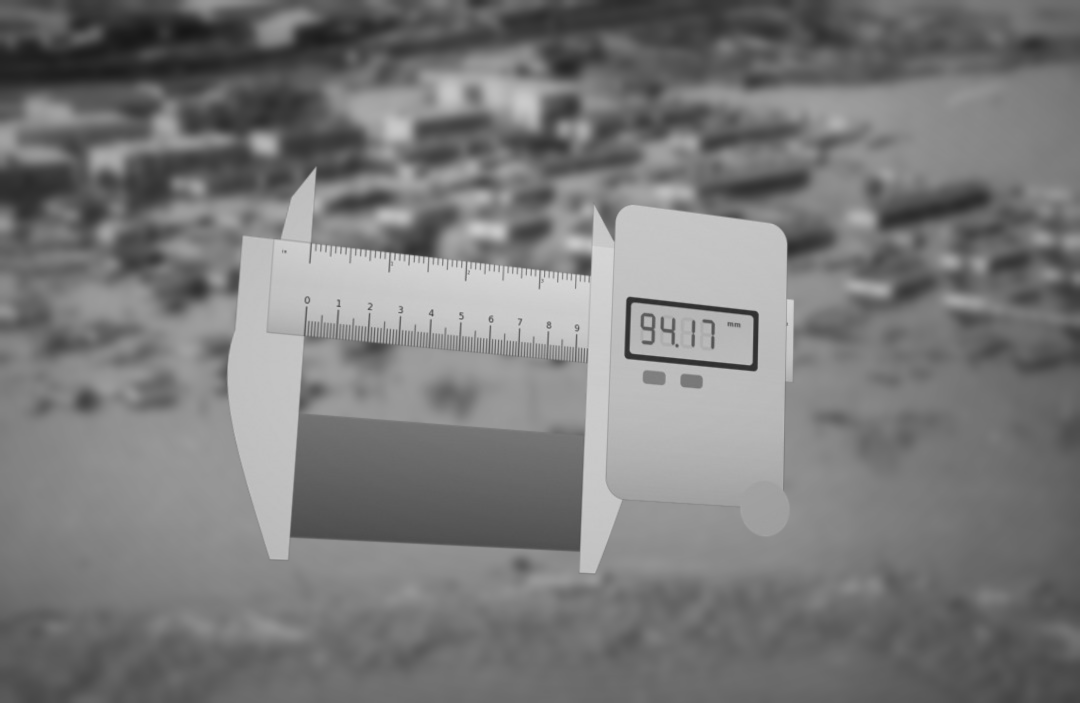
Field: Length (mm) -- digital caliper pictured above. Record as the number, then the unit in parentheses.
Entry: 94.17 (mm)
